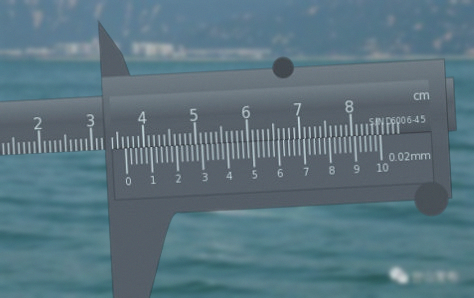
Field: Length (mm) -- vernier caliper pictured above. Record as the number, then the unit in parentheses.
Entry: 36.5 (mm)
